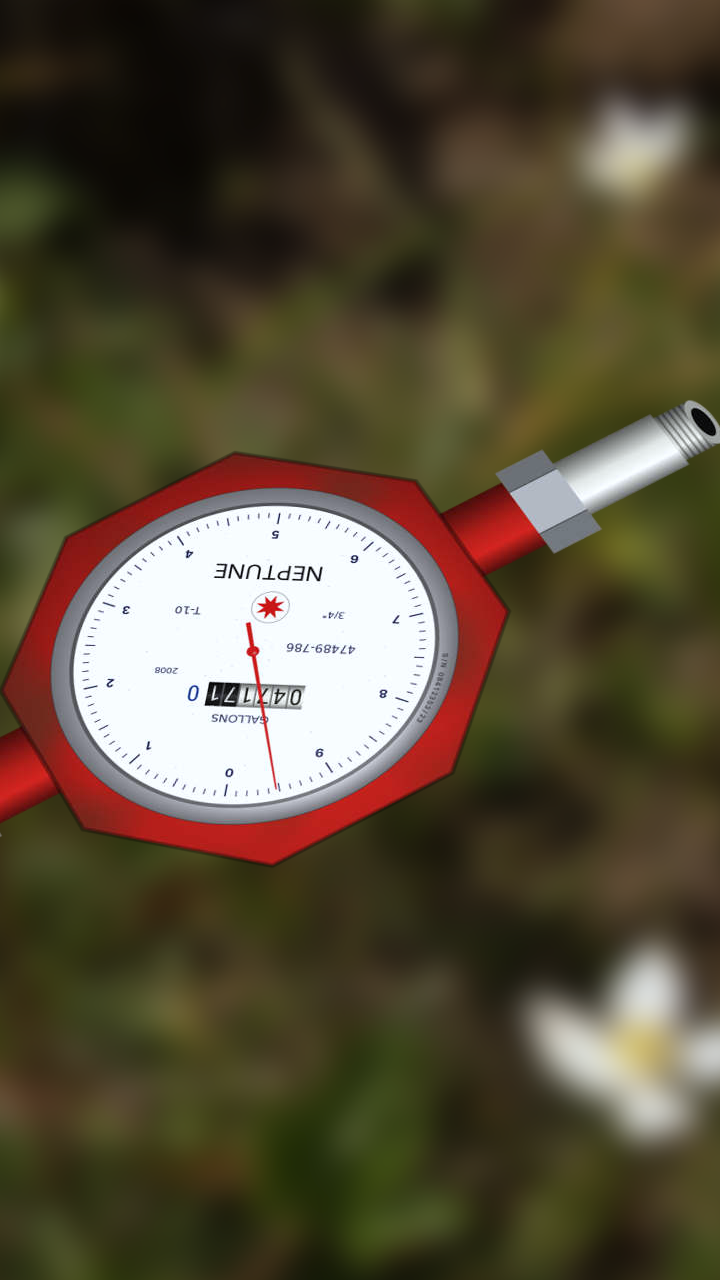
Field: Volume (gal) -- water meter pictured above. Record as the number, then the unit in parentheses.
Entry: 471709.5 (gal)
